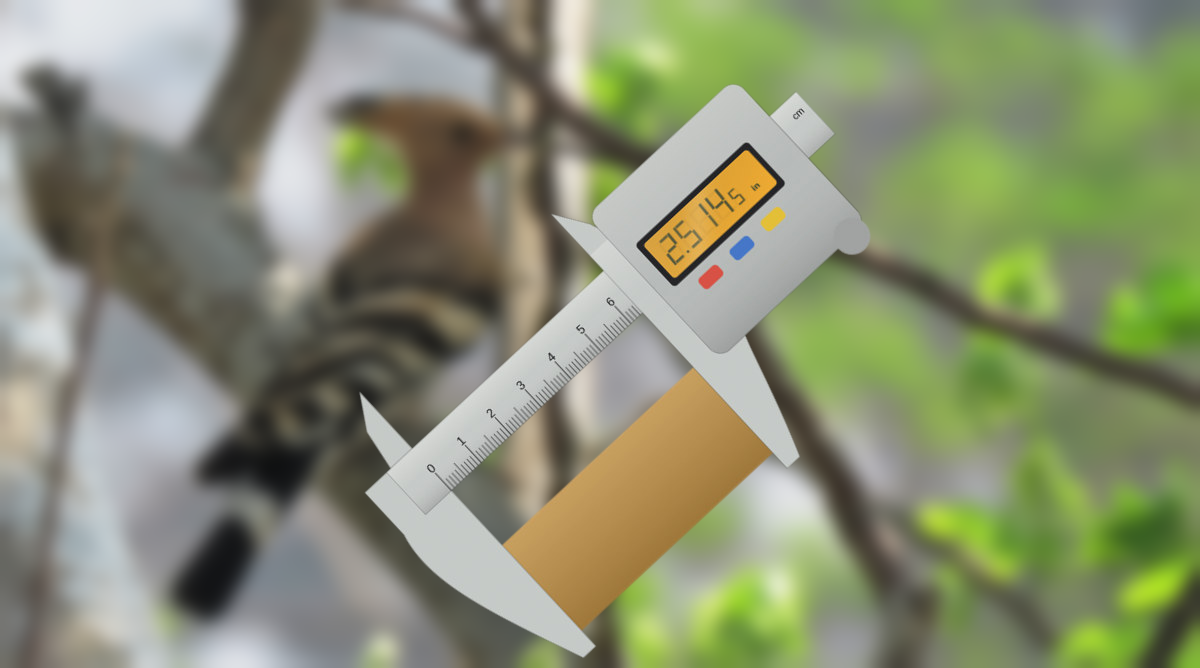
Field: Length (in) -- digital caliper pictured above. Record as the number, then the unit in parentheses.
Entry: 2.5145 (in)
